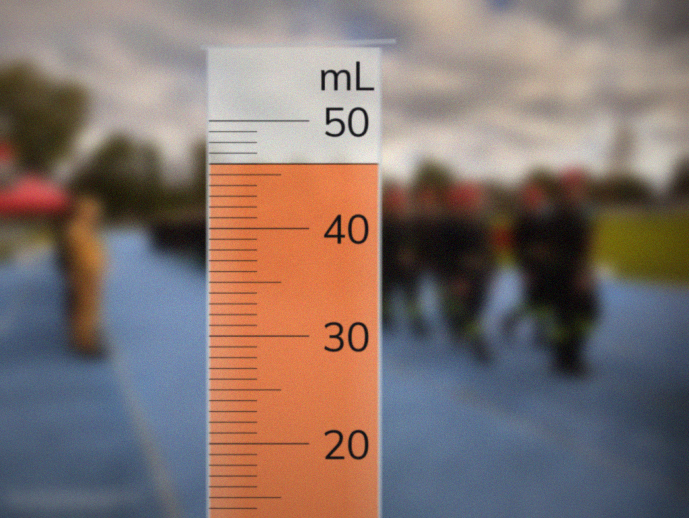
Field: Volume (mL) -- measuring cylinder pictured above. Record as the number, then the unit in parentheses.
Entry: 46 (mL)
